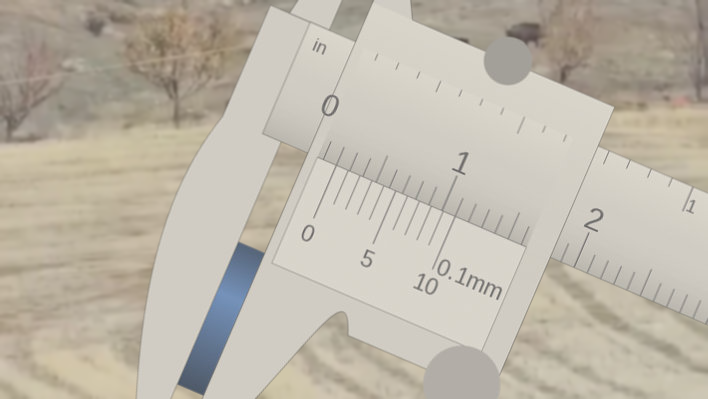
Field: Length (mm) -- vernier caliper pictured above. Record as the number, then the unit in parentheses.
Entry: 2.0 (mm)
